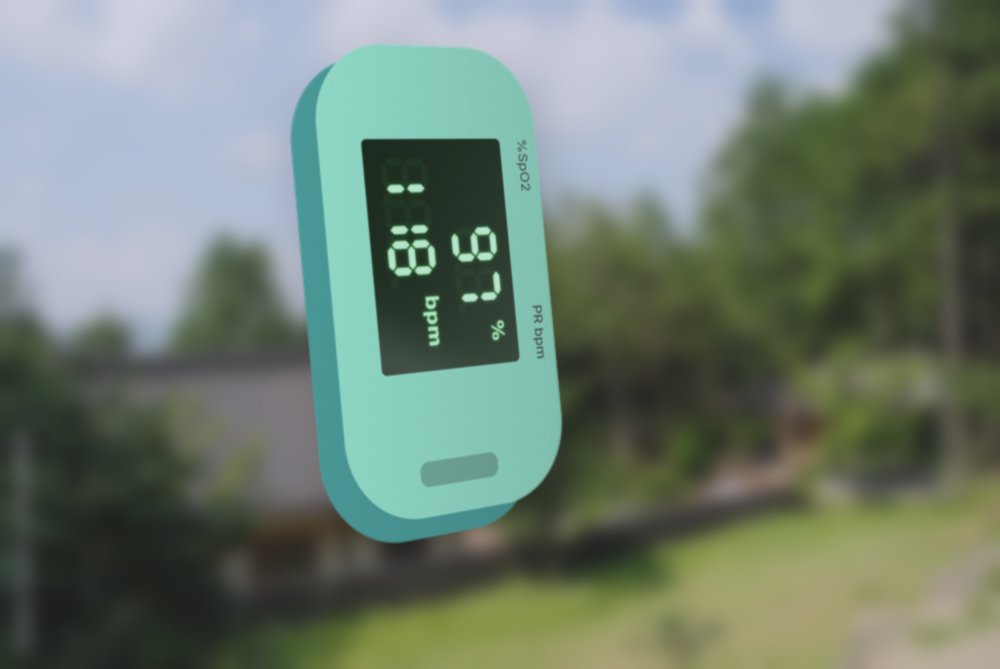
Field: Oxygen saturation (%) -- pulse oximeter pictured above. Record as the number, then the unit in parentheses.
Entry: 97 (%)
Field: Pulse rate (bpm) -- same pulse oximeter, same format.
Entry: 118 (bpm)
